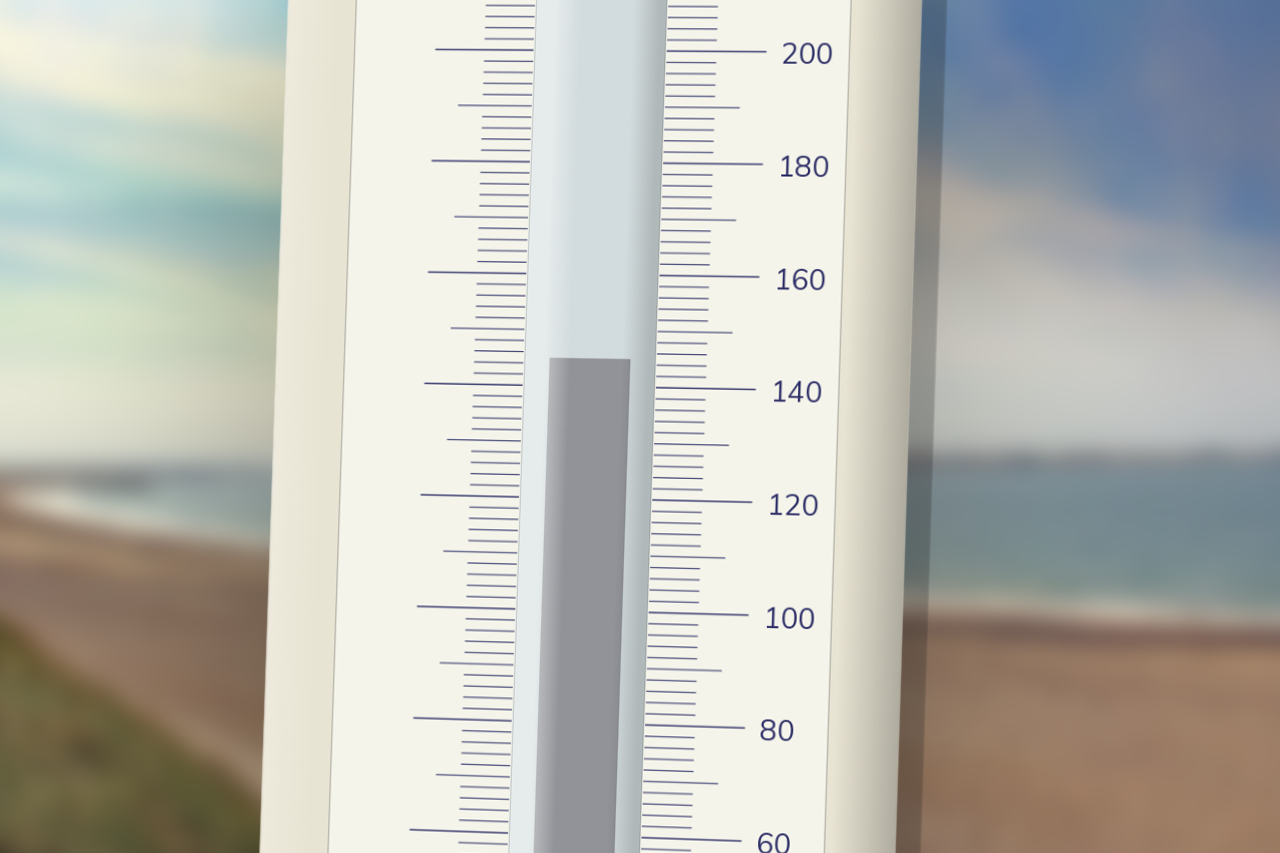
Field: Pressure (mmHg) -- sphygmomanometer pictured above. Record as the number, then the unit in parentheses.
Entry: 145 (mmHg)
